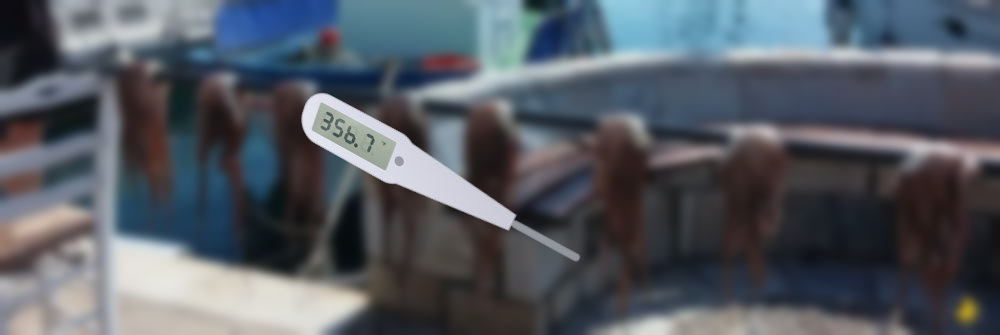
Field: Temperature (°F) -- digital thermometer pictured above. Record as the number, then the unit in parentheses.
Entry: 356.7 (°F)
